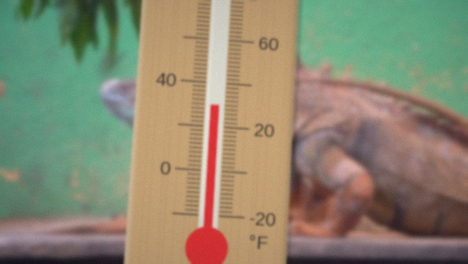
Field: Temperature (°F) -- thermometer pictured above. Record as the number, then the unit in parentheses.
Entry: 30 (°F)
